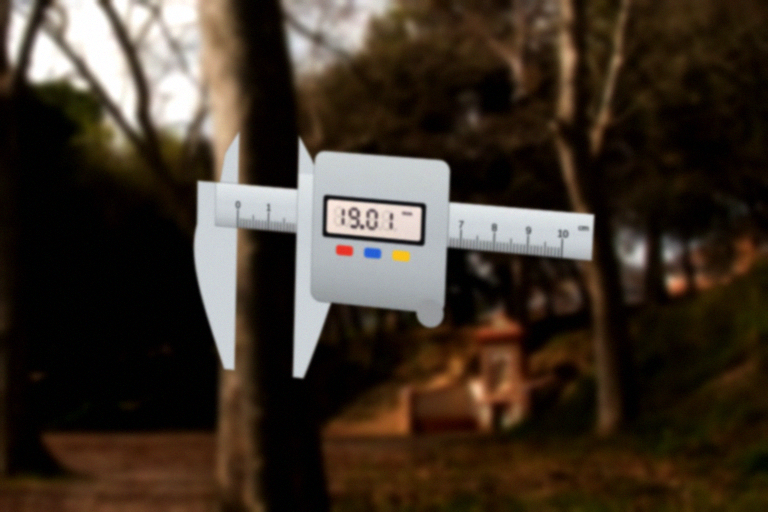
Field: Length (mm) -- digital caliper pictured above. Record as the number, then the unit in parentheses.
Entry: 19.01 (mm)
